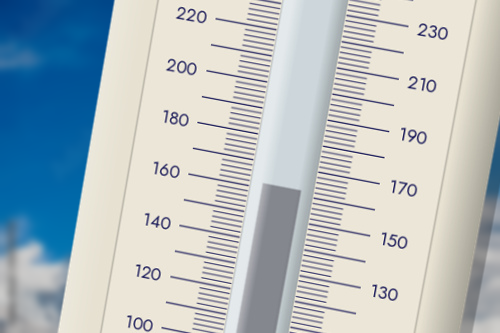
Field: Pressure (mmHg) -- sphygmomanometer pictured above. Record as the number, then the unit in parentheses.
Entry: 162 (mmHg)
